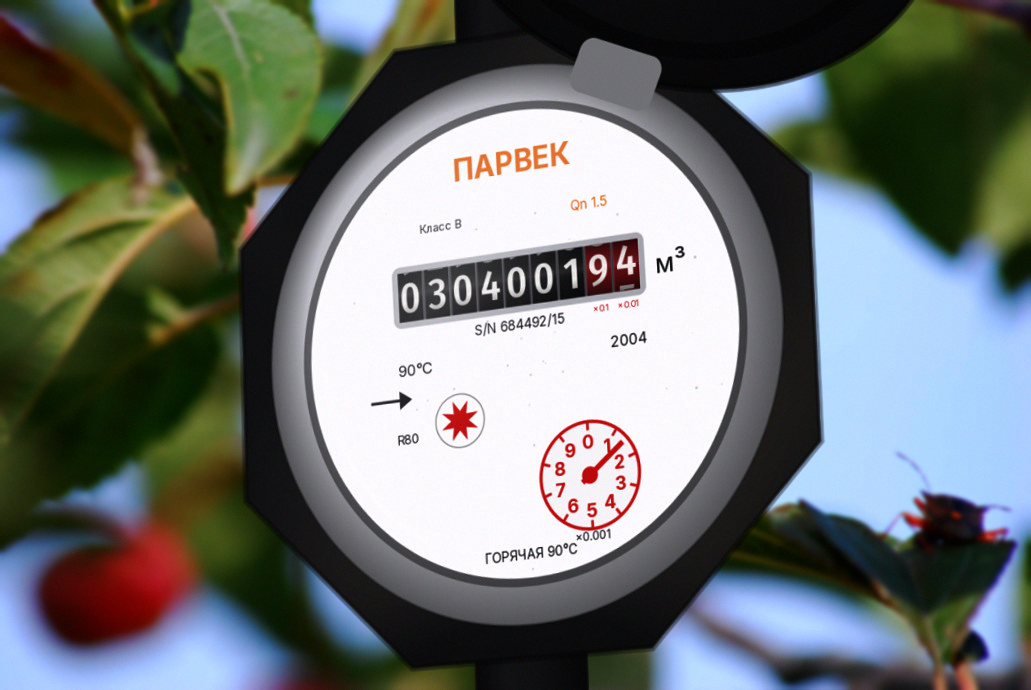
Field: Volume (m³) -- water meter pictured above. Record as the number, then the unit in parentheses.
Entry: 304001.941 (m³)
